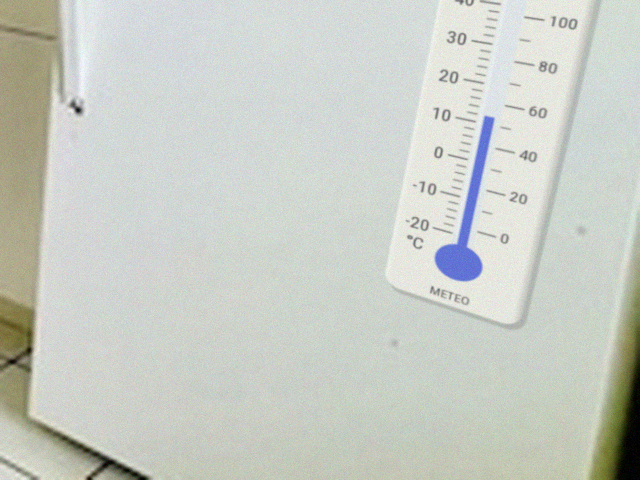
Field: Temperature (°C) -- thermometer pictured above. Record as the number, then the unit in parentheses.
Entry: 12 (°C)
